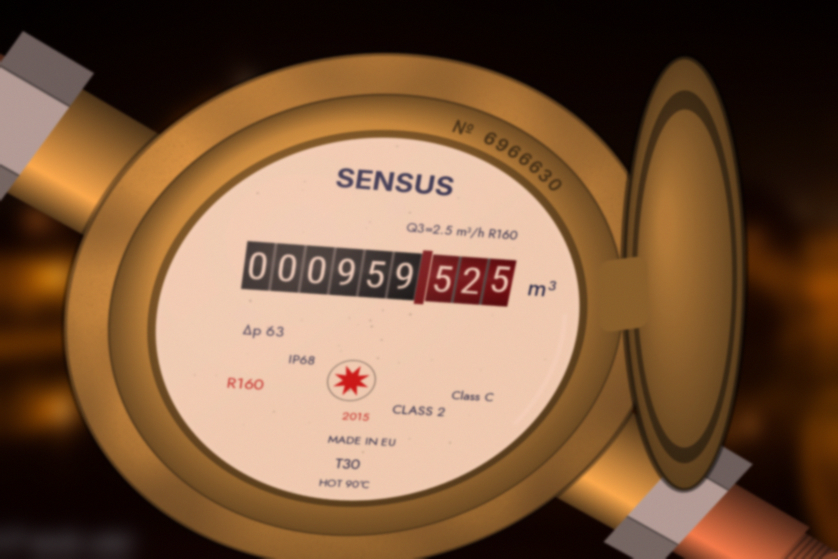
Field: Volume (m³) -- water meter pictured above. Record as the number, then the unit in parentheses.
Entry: 959.525 (m³)
